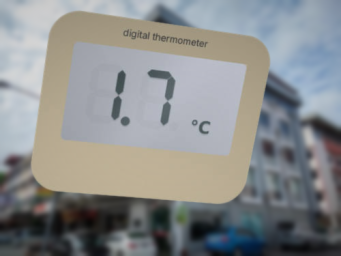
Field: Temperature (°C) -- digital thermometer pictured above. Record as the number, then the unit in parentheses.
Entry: 1.7 (°C)
